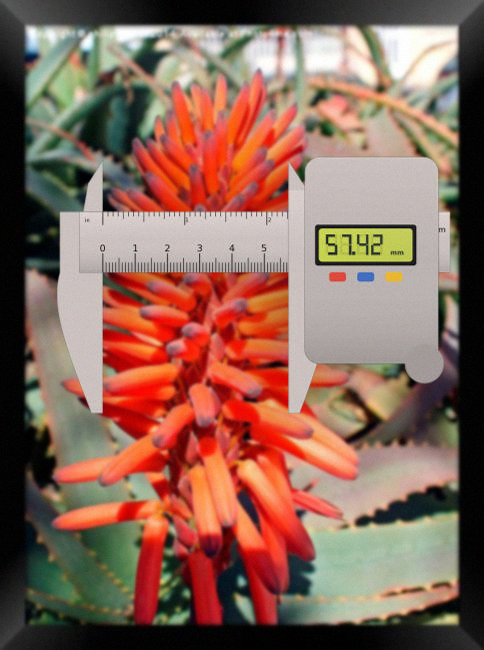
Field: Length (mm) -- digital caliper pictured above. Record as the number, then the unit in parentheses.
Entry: 57.42 (mm)
